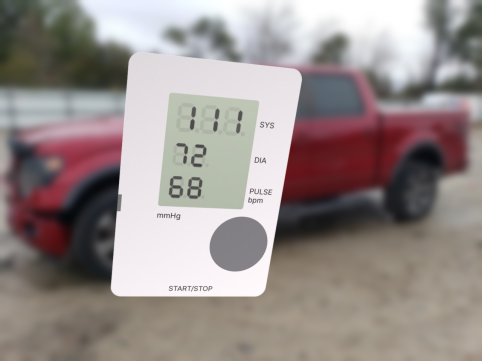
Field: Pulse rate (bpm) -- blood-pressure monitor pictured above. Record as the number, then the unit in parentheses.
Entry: 68 (bpm)
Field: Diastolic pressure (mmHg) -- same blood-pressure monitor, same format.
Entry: 72 (mmHg)
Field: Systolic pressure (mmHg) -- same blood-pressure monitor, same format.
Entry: 111 (mmHg)
